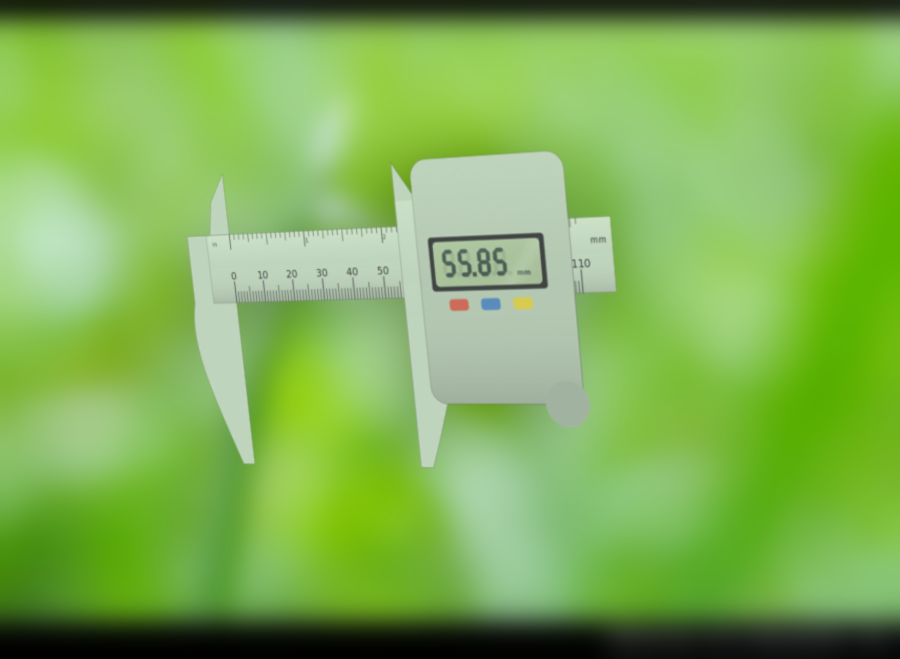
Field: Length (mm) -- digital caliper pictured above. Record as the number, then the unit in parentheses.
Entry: 55.85 (mm)
